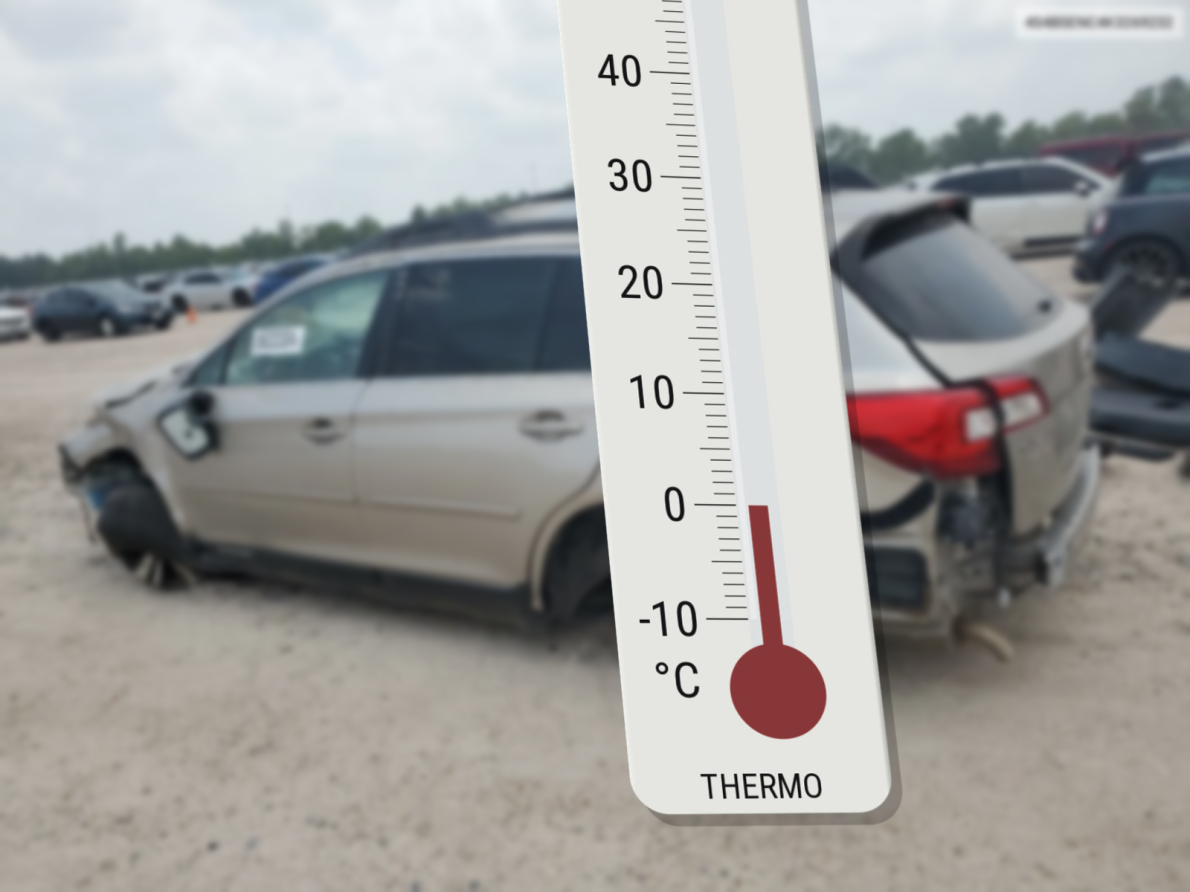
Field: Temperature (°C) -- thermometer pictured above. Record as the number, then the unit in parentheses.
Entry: 0 (°C)
